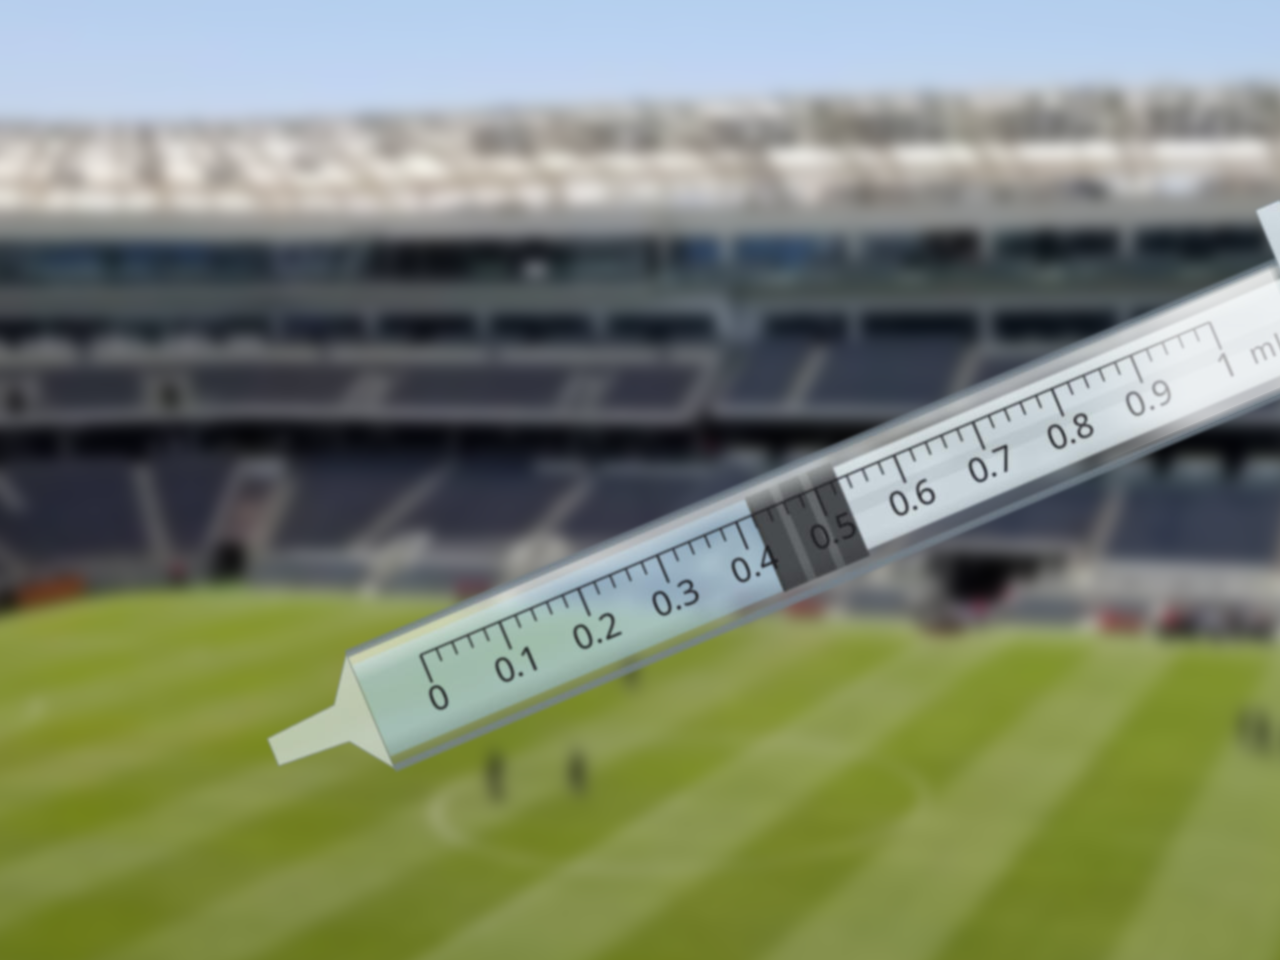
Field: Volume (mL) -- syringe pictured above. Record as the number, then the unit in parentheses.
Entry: 0.42 (mL)
